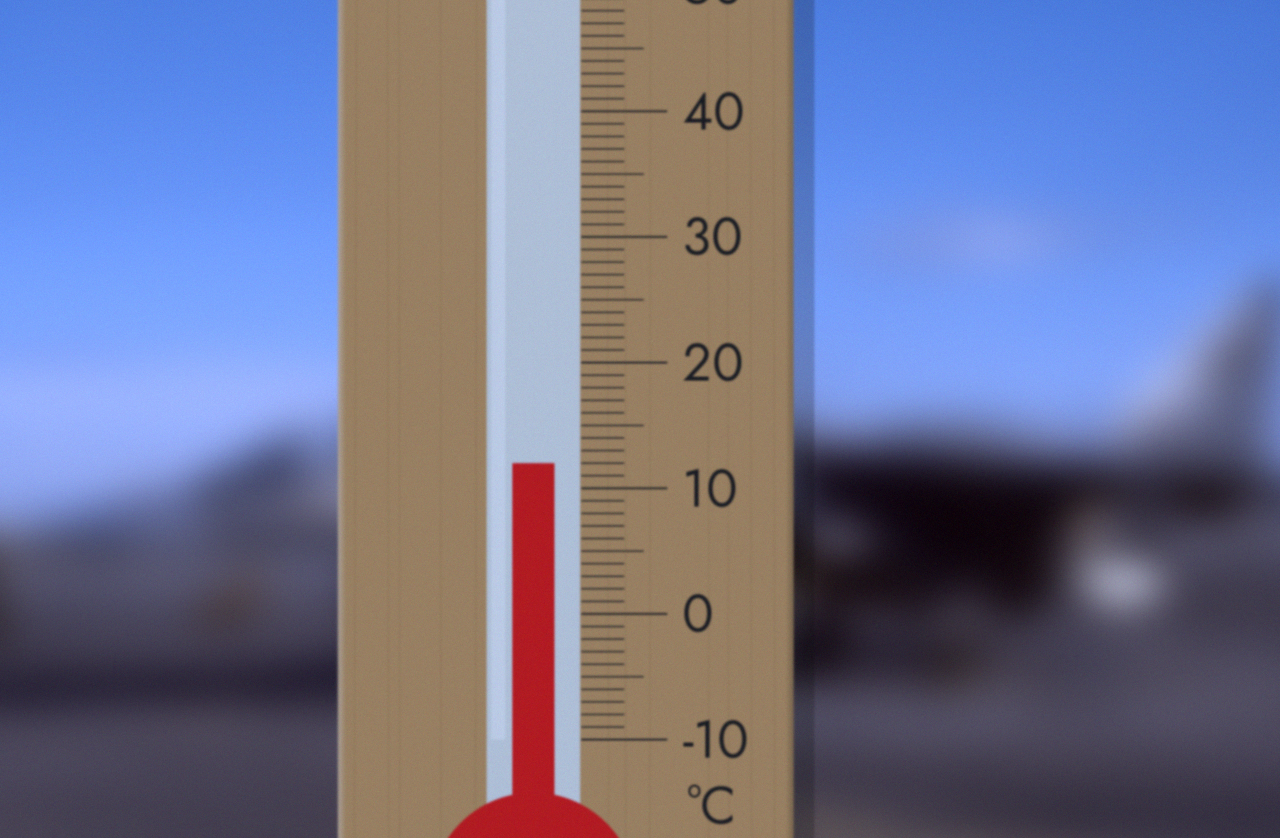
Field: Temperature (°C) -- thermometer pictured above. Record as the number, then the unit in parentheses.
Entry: 12 (°C)
